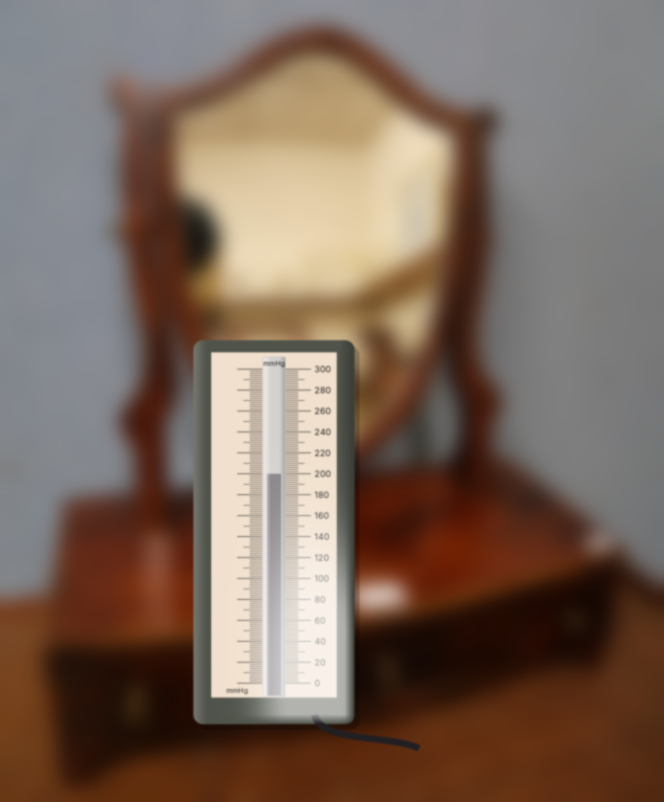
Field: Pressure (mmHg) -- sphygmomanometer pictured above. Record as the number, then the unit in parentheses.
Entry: 200 (mmHg)
